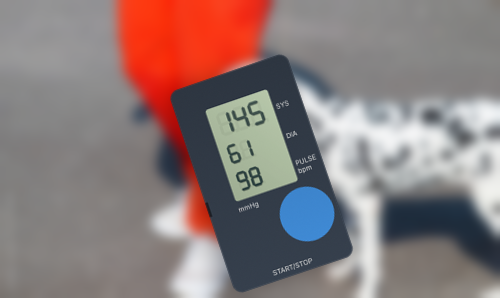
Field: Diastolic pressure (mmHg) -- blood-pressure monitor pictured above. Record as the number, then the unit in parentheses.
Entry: 61 (mmHg)
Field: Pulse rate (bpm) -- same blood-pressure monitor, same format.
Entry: 98 (bpm)
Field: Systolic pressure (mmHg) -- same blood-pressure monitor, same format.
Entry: 145 (mmHg)
